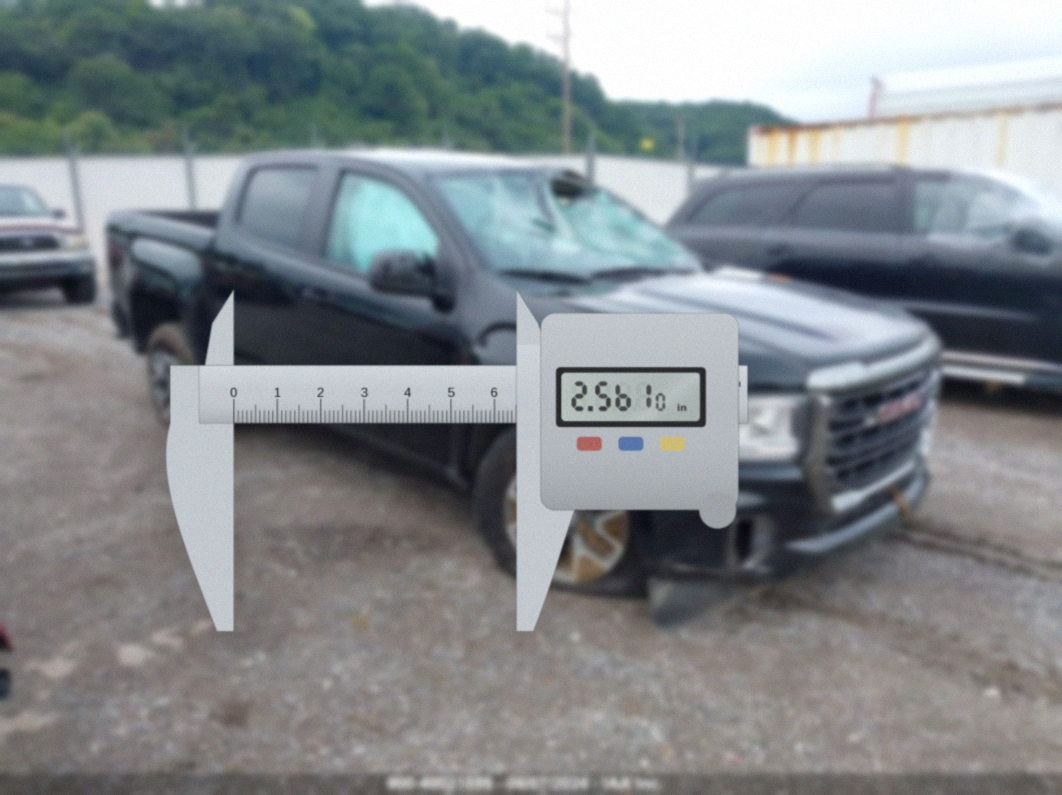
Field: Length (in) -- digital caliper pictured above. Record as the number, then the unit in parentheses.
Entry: 2.5610 (in)
